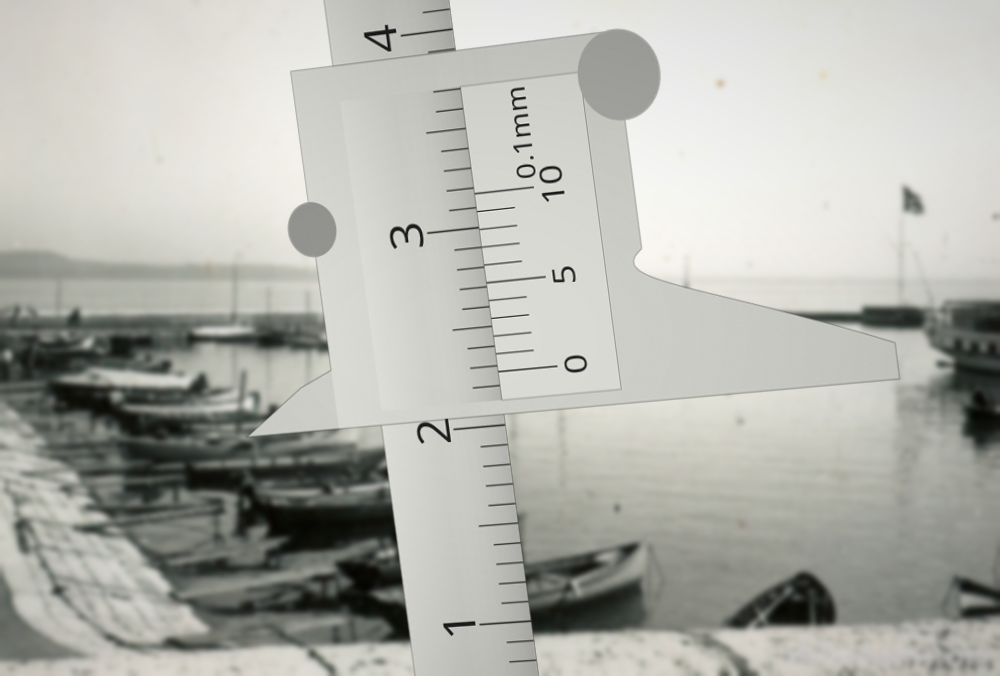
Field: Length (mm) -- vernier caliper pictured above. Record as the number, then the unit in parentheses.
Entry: 22.7 (mm)
